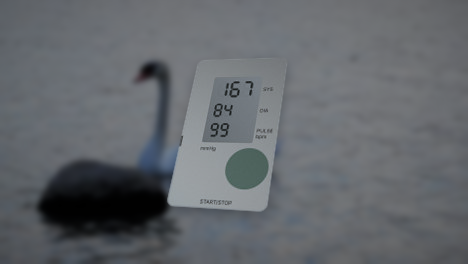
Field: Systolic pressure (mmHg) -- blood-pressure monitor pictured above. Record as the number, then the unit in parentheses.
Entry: 167 (mmHg)
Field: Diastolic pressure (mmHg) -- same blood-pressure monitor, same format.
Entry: 84 (mmHg)
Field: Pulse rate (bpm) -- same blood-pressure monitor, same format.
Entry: 99 (bpm)
